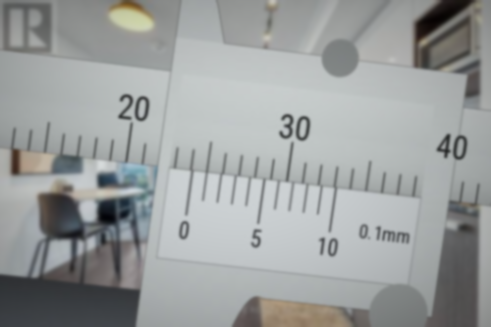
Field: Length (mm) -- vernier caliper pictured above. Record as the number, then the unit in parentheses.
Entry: 24.1 (mm)
